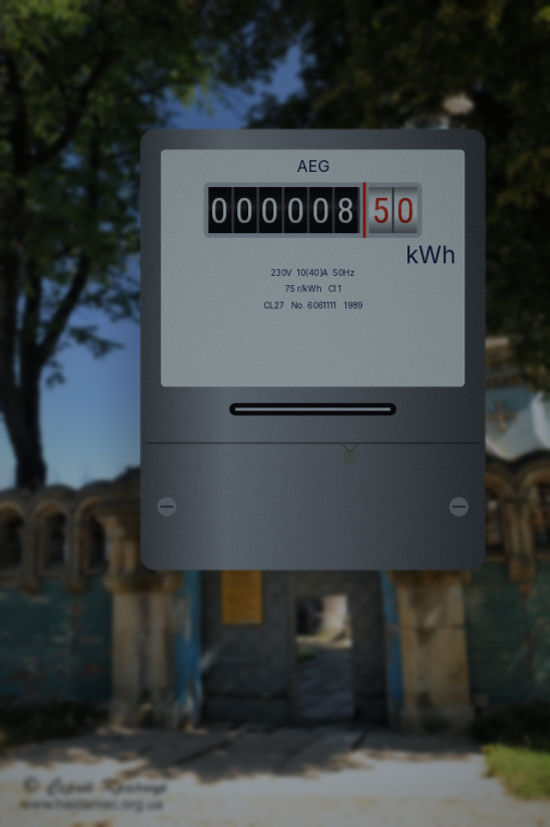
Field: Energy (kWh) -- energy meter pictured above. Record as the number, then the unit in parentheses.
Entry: 8.50 (kWh)
